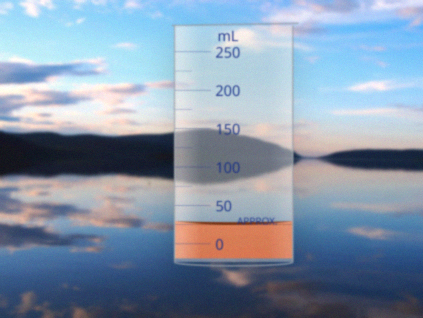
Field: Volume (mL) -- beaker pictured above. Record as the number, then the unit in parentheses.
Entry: 25 (mL)
